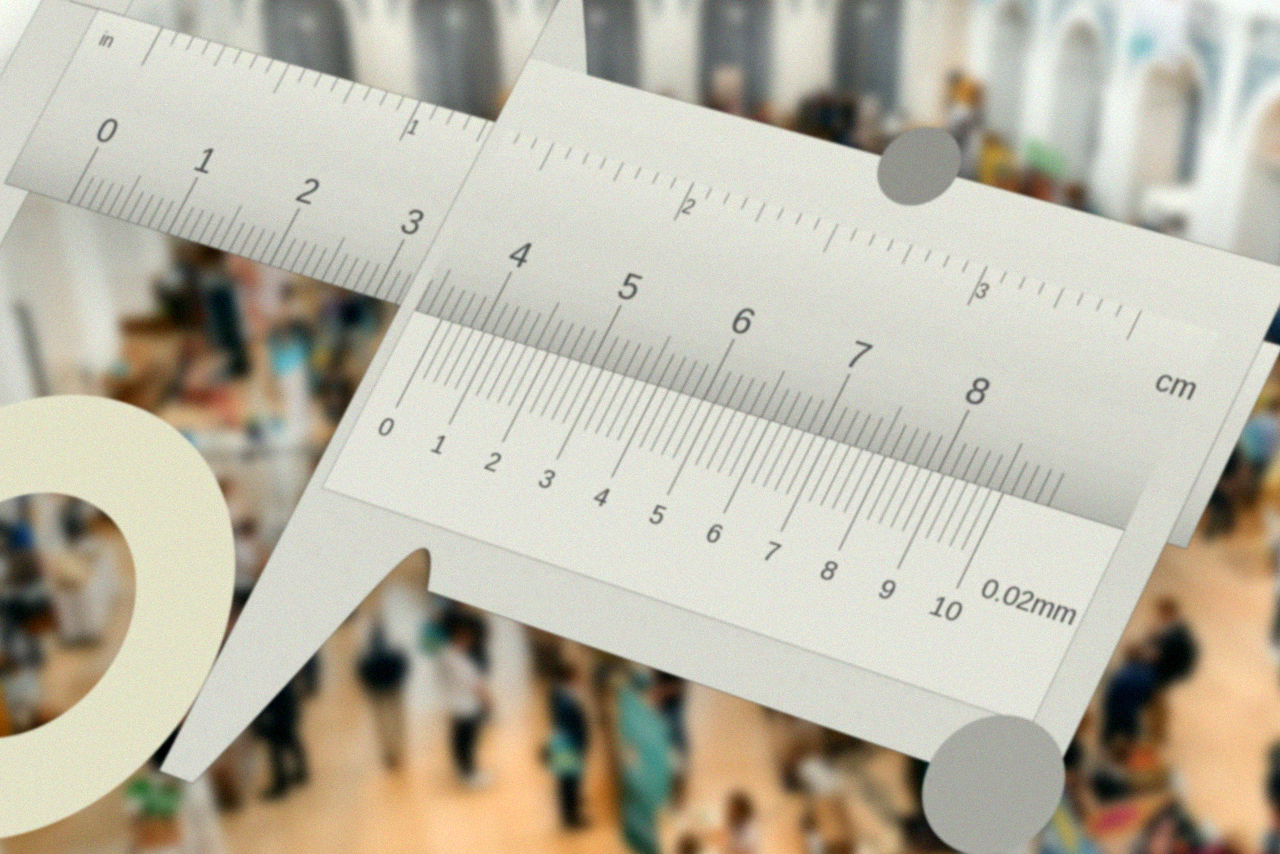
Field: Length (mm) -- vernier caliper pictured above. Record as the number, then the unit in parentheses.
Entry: 36.4 (mm)
